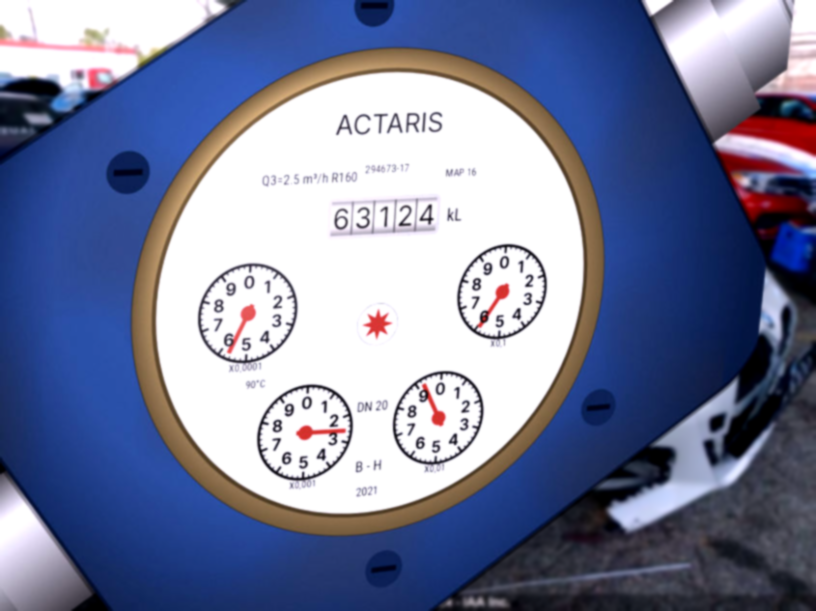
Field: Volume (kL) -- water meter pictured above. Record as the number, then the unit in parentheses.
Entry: 63124.5925 (kL)
